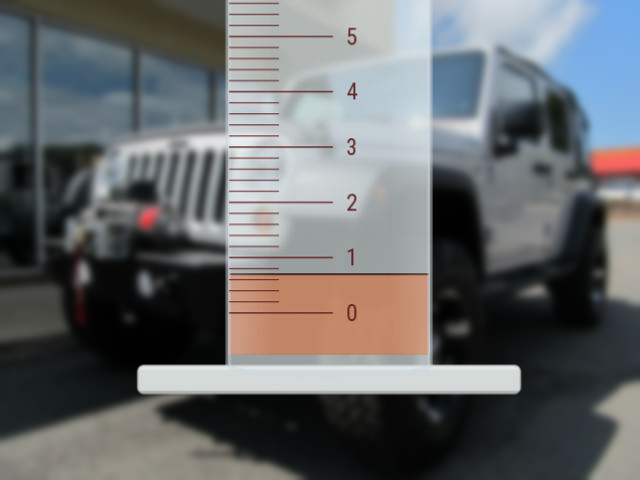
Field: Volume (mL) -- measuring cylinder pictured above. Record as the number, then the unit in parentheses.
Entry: 0.7 (mL)
